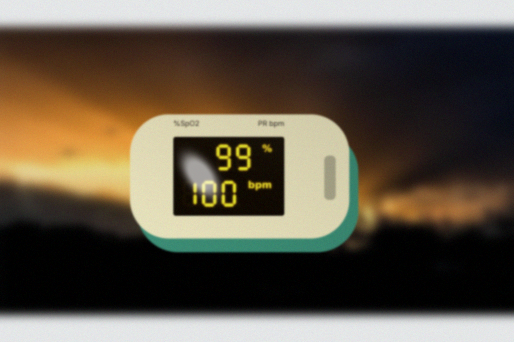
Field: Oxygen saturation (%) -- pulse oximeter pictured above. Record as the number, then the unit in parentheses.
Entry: 99 (%)
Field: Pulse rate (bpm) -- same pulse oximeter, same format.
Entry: 100 (bpm)
